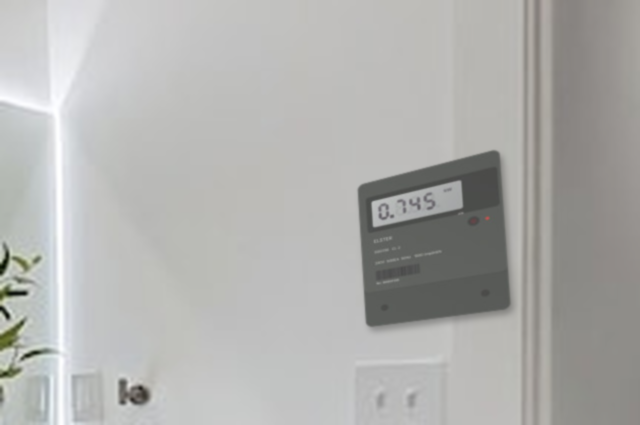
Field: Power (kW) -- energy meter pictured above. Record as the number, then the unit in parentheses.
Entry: 0.745 (kW)
